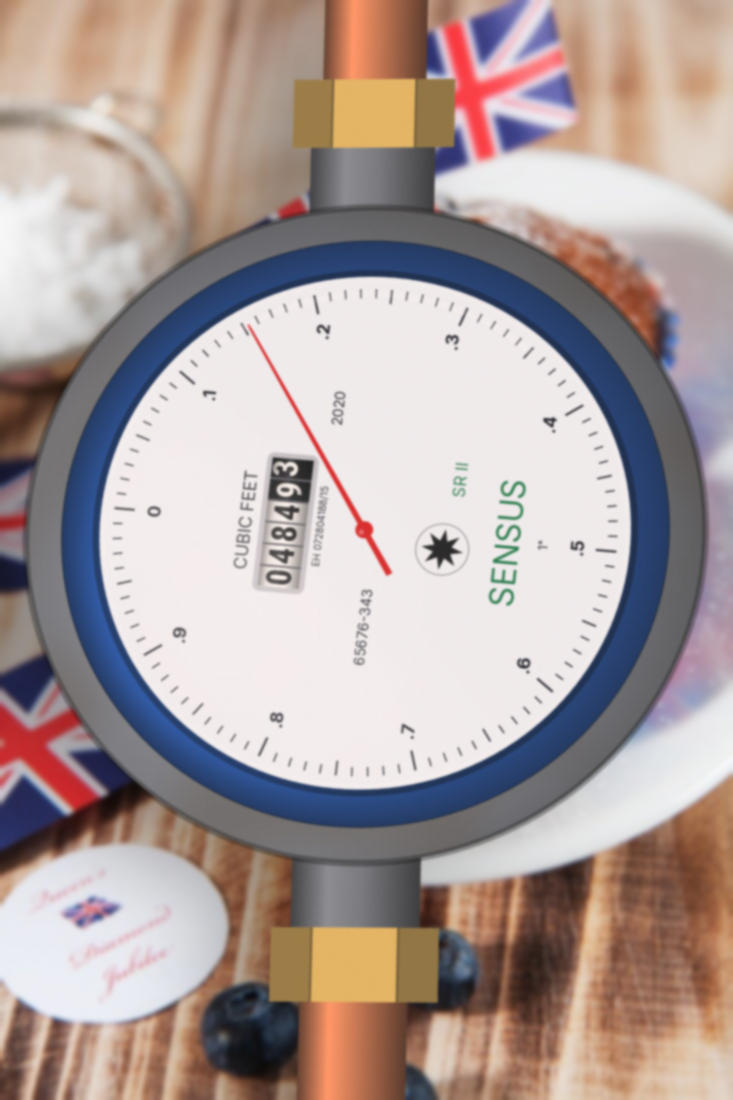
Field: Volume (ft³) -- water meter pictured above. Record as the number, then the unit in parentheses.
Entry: 48493.15 (ft³)
